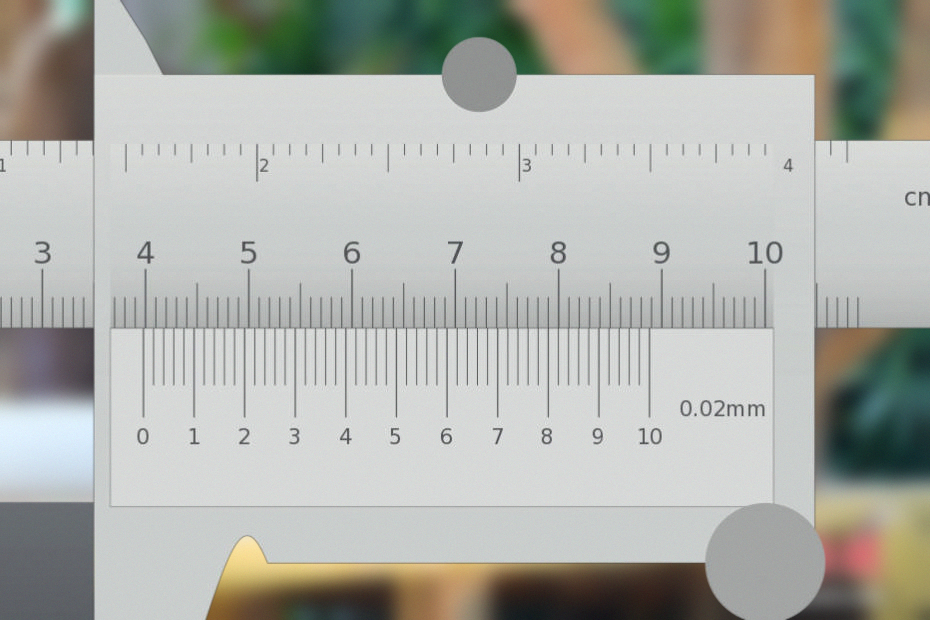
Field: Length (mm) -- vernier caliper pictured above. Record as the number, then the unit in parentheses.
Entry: 39.8 (mm)
